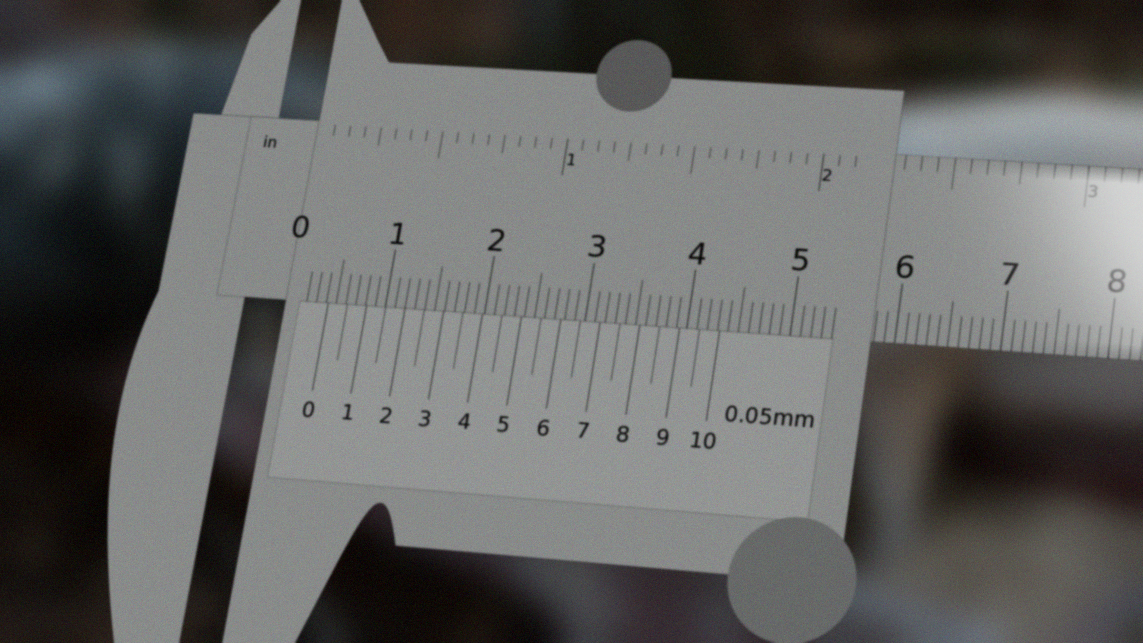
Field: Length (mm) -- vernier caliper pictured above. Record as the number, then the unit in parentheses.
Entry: 4.2 (mm)
